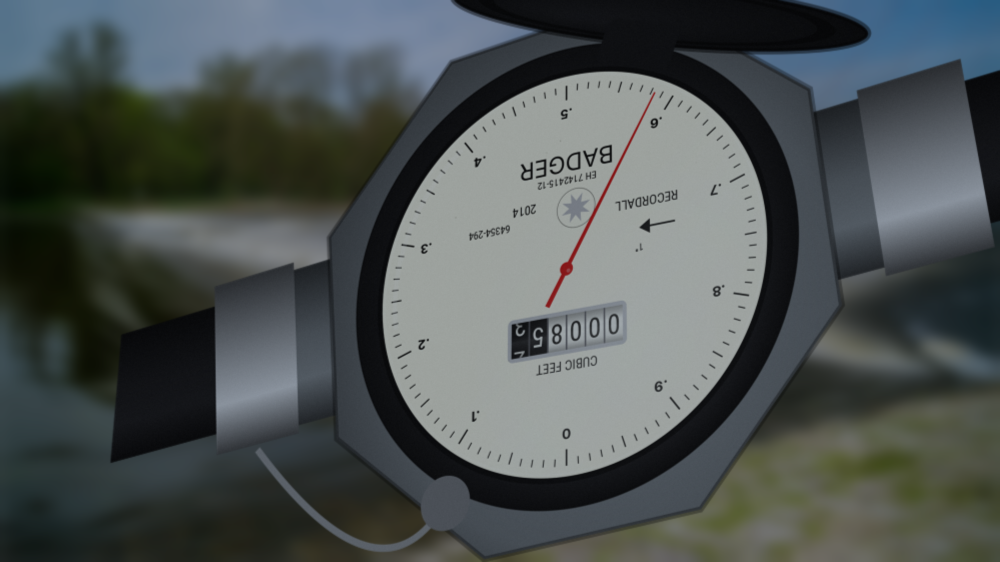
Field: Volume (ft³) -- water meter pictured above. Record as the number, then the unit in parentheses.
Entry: 852.58 (ft³)
